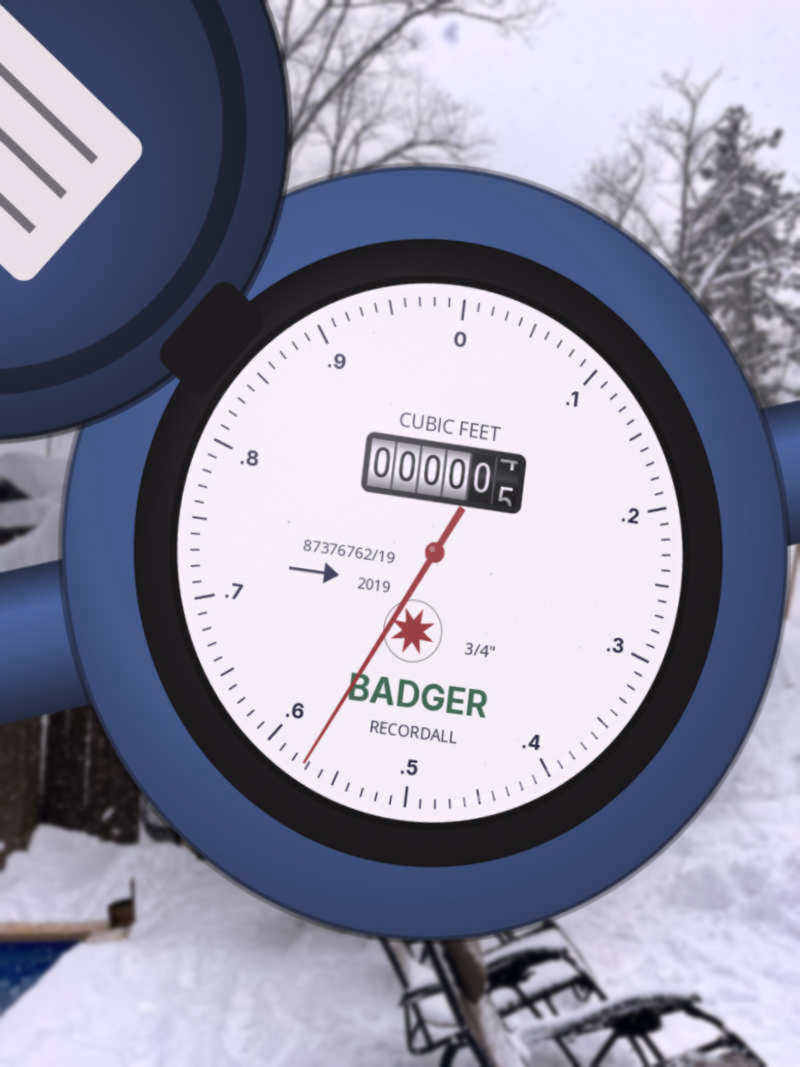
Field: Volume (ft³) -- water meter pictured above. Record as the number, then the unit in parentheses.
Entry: 4.57 (ft³)
